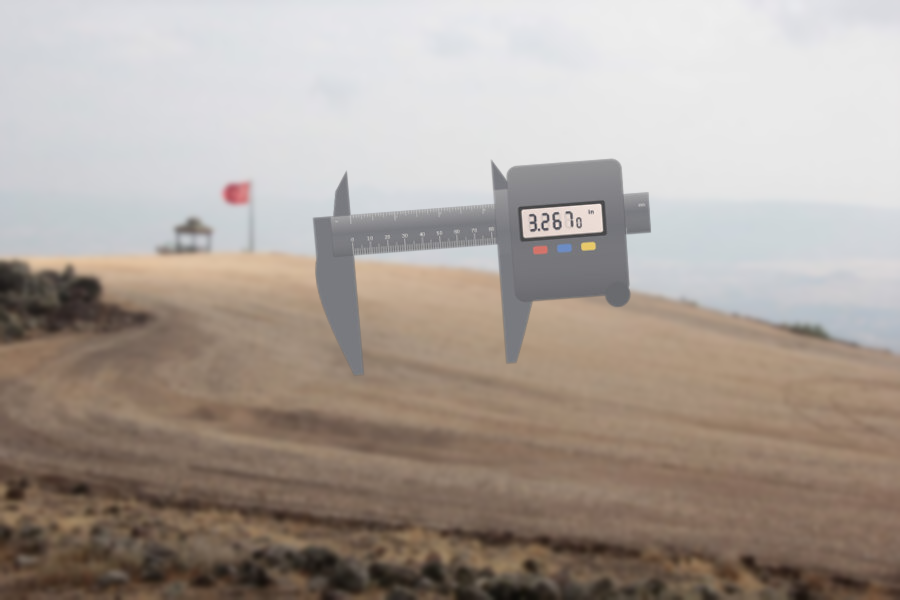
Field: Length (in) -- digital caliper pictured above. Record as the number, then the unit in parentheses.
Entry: 3.2670 (in)
